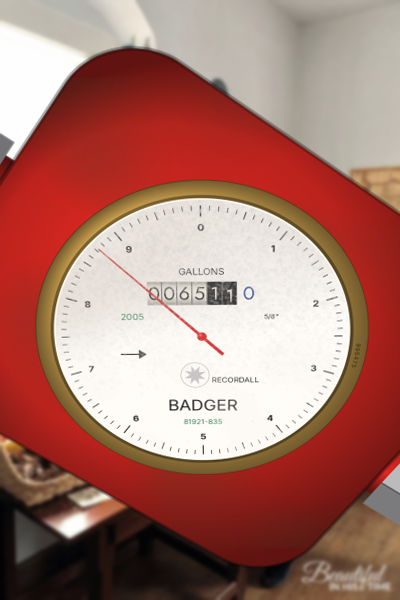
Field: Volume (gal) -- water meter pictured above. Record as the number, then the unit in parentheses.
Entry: 65108.7 (gal)
